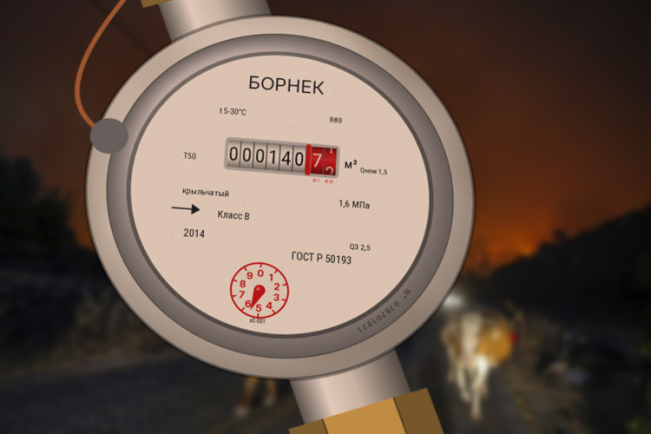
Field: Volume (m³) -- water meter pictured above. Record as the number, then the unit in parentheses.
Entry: 140.715 (m³)
